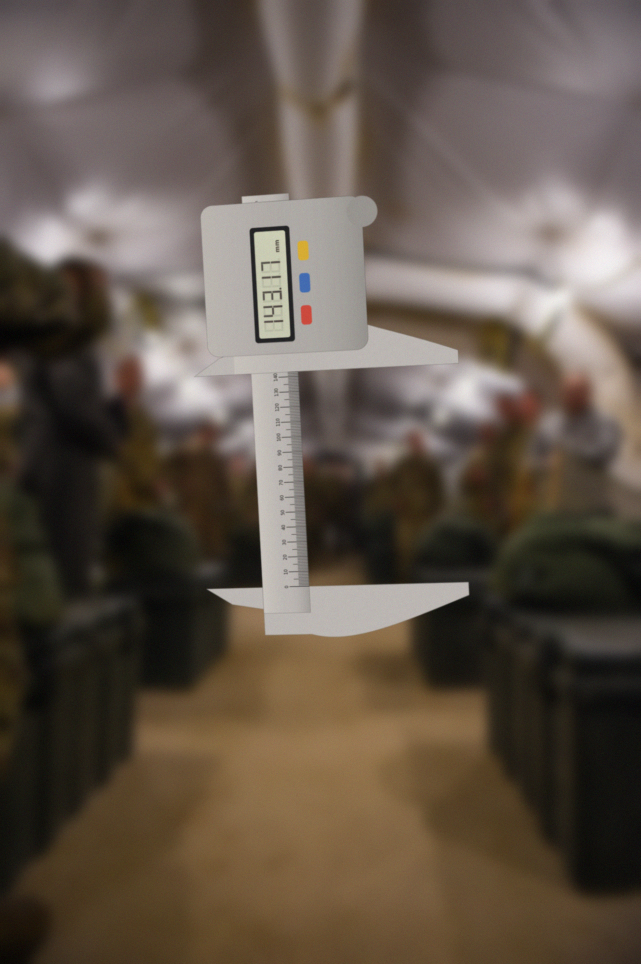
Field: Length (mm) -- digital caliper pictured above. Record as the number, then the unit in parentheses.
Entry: 143.17 (mm)
